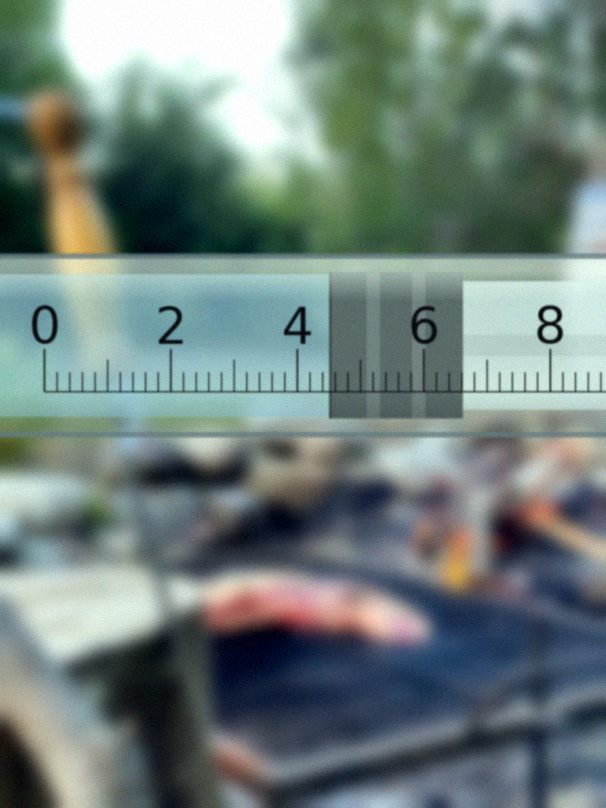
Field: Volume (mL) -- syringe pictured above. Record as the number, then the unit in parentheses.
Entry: 4.5 (mL)
